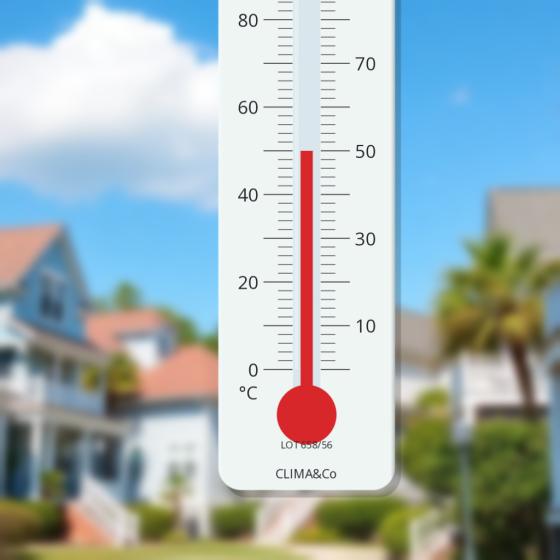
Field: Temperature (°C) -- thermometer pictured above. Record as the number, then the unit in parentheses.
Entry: 50 (°C)
